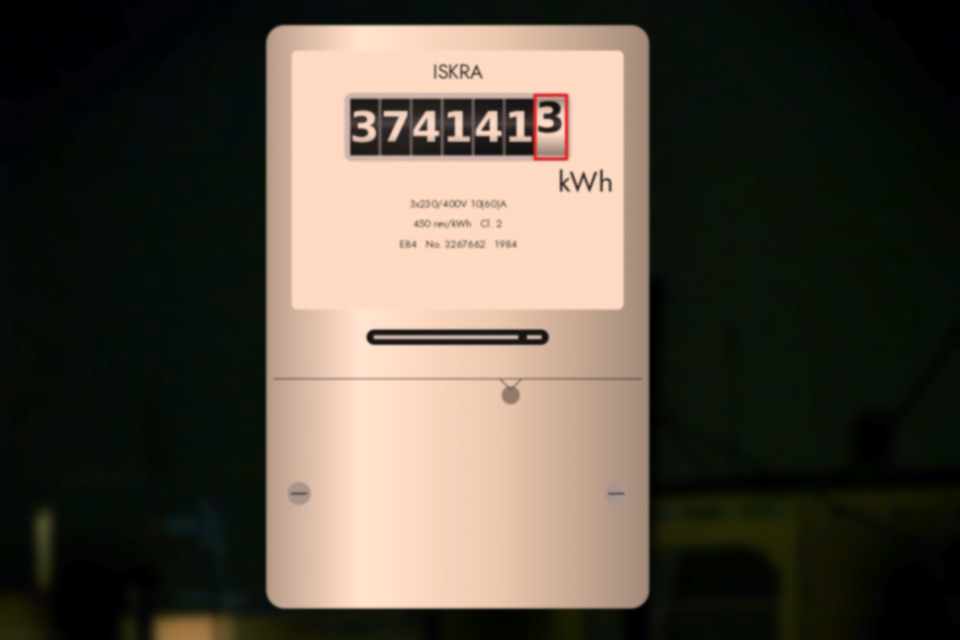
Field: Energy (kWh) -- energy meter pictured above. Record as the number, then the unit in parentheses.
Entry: 374141.3 (kWh)
